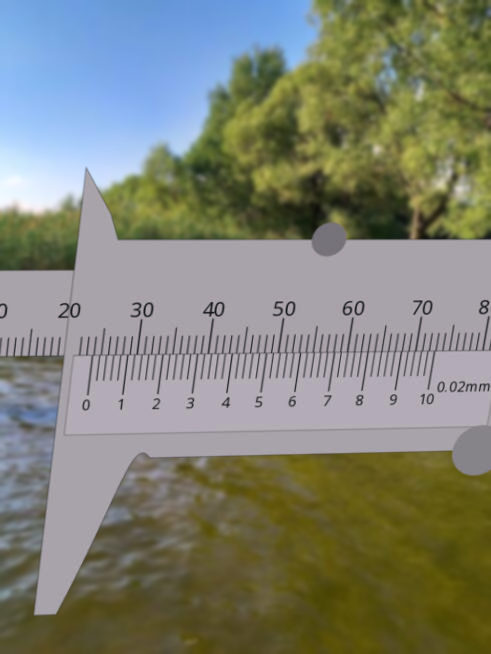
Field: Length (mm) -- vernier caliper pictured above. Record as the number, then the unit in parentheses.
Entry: 23.8 (mm)
